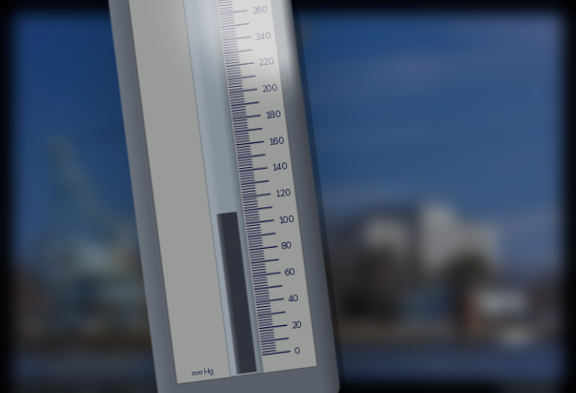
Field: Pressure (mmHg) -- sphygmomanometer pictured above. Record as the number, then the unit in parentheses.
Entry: 110 (mmHg)
